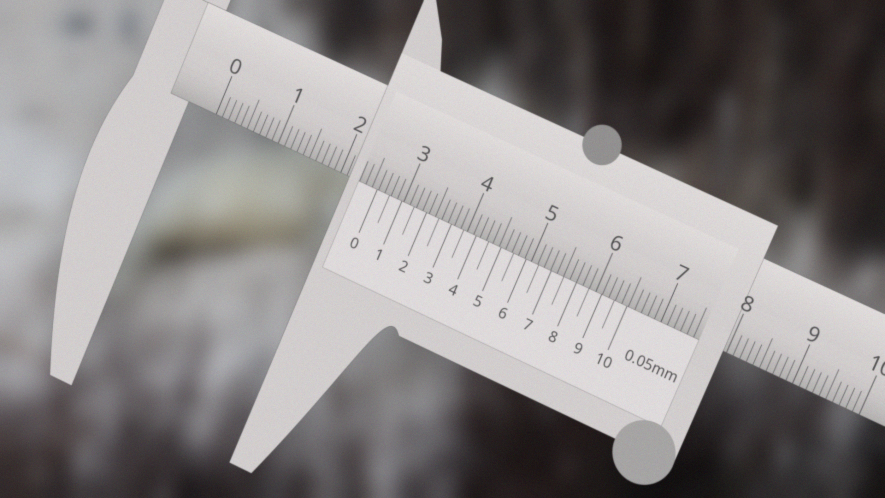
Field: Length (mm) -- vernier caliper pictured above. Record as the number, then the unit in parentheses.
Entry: 25.8 (mm)
